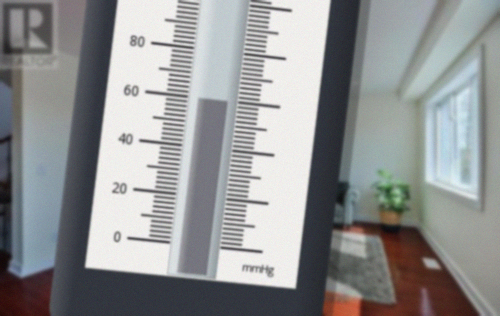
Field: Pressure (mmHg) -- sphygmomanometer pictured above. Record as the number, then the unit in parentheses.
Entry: 60 (mmHg)
